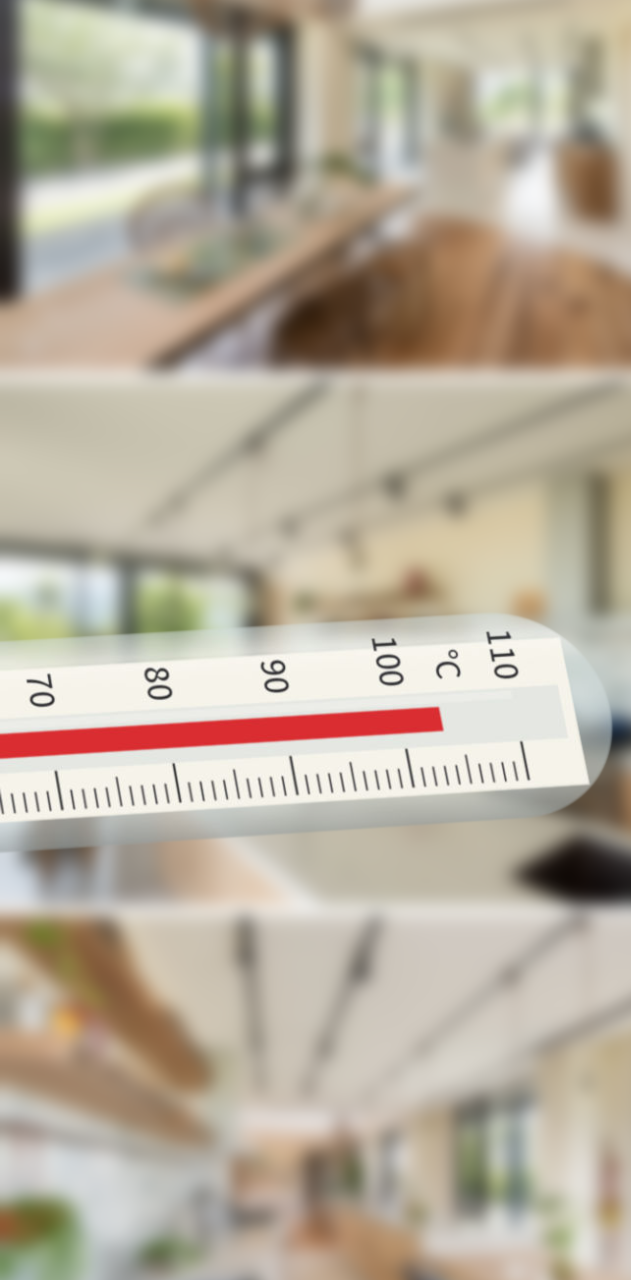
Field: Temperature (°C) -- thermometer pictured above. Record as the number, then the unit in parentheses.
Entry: 103.5 (°C)
